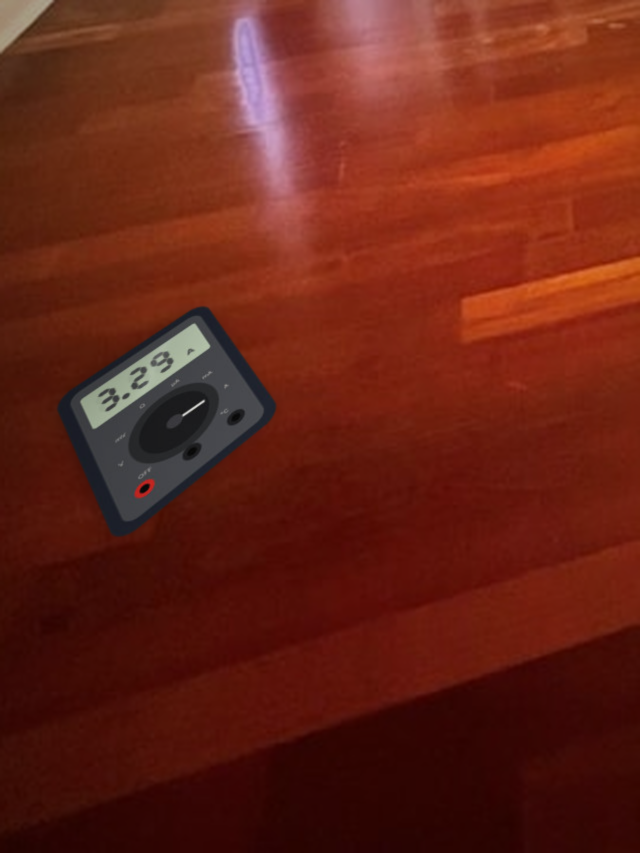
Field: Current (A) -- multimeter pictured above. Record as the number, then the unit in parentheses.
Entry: 3.29 (A)
